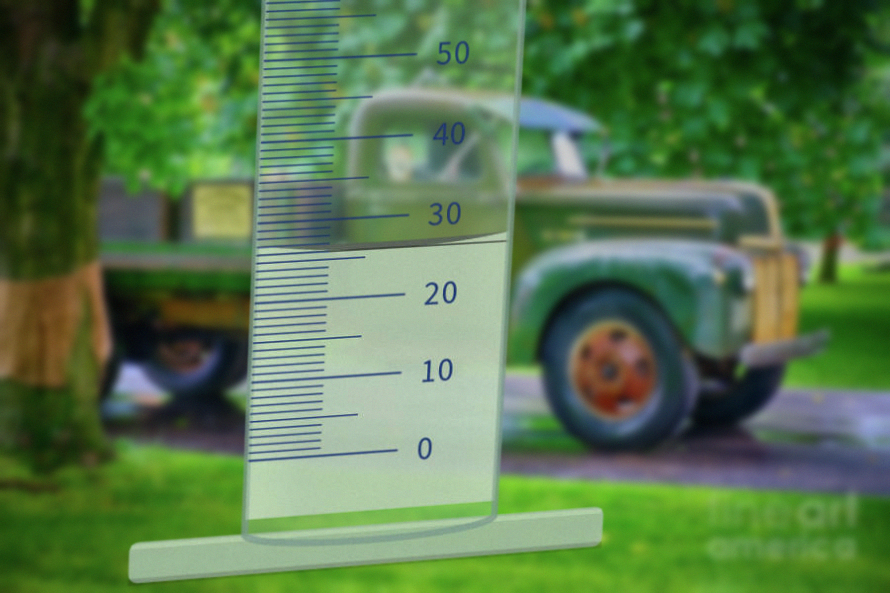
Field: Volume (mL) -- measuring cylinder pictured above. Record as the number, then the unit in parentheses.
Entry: 26 (mL)
